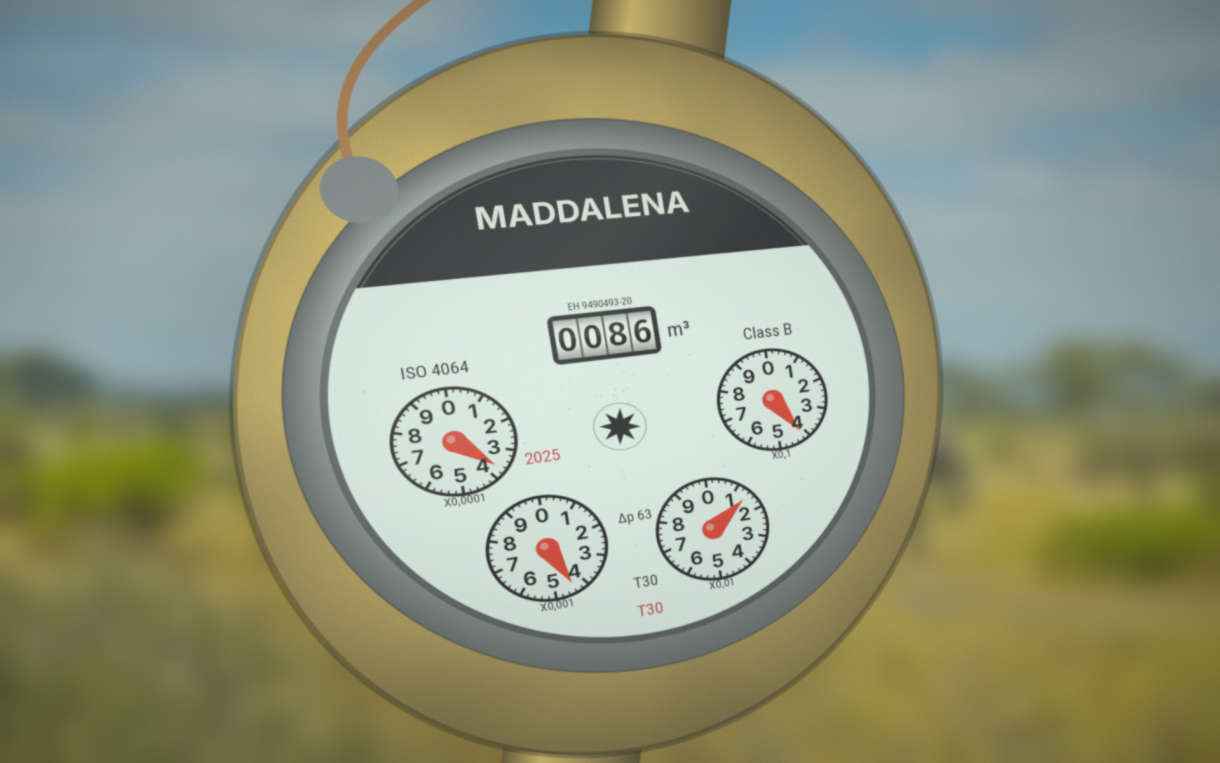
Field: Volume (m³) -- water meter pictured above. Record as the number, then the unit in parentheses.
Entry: 86.4143 (m³)
